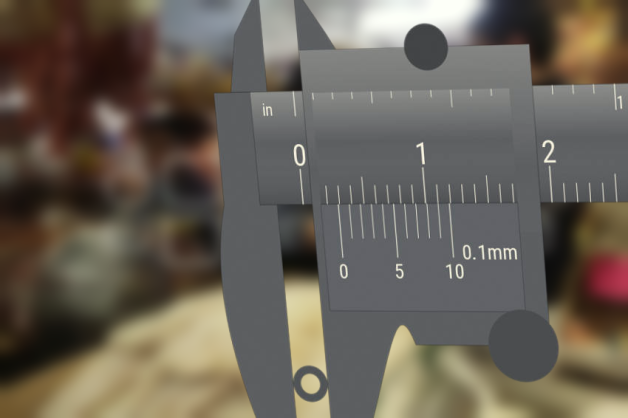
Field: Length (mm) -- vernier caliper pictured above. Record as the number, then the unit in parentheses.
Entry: 2.9 (mm)
